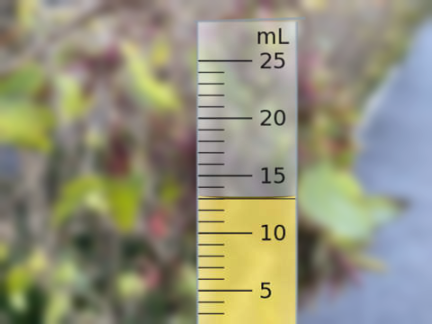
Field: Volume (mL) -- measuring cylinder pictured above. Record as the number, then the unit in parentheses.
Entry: 13 (mL)
